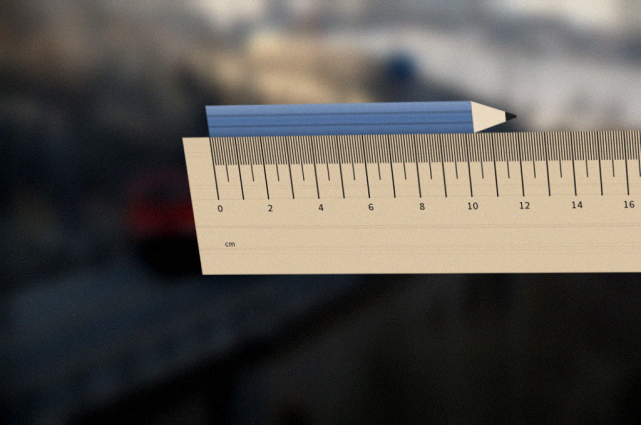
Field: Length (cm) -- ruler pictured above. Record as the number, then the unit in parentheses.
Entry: 12 (cm)
